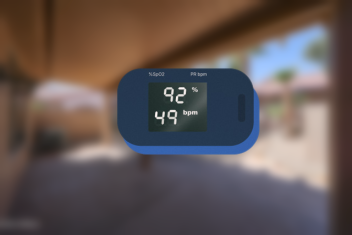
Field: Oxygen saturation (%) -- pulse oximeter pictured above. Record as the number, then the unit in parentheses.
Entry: 92 (%)
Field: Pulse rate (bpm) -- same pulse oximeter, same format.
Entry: 49 (bpm)
